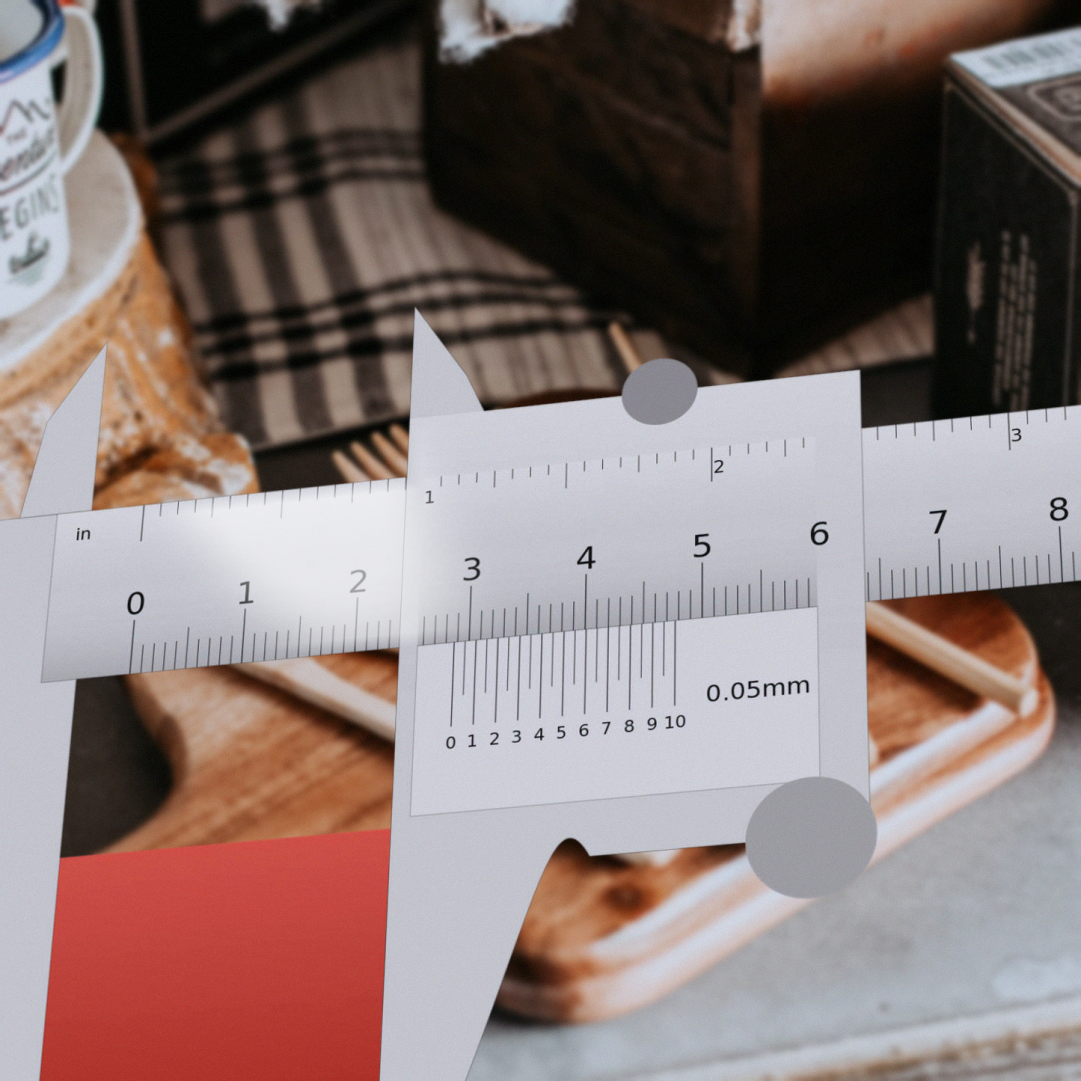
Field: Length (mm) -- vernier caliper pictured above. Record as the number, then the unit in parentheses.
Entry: 28.7 (mm)
